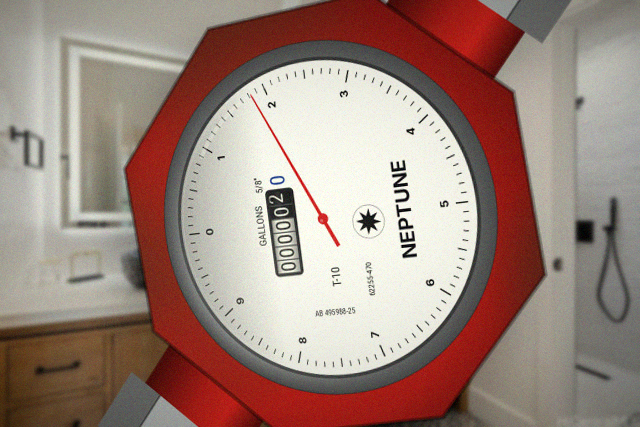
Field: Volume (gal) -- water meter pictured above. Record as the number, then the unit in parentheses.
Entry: 21.8 (gal)
